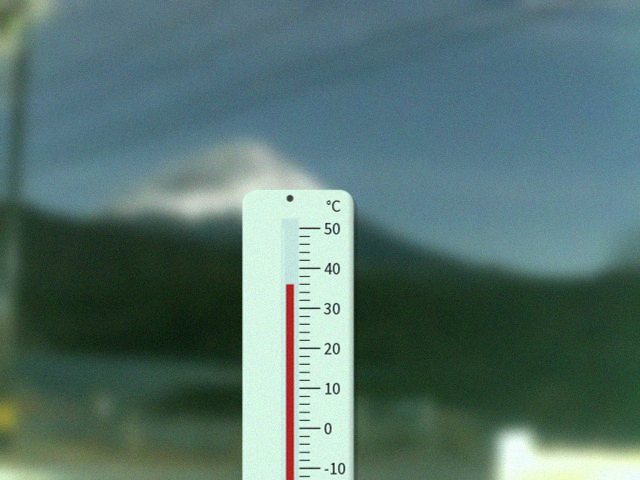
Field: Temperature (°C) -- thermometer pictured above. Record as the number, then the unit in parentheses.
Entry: 36 (°C)
